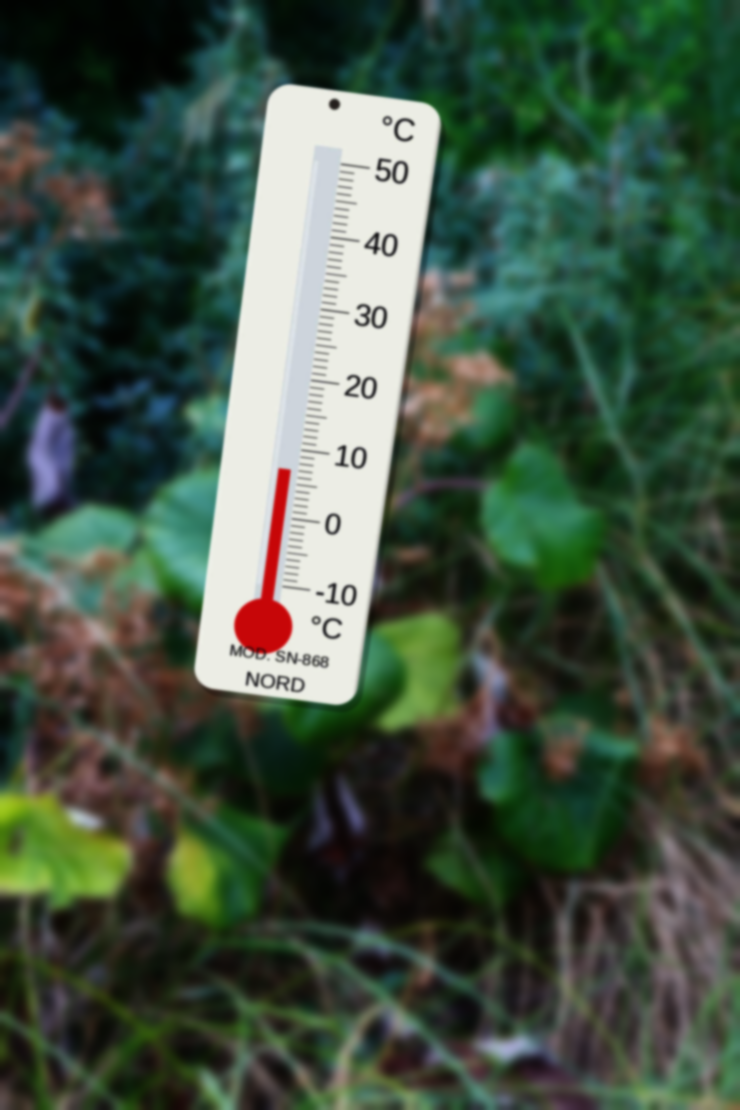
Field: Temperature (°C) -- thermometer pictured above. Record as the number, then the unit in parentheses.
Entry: 7 (°C)
